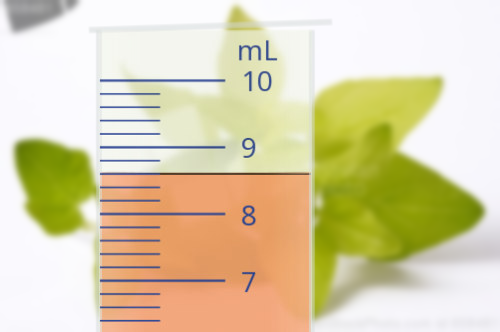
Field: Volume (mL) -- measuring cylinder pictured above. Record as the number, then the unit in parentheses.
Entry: 8.6 (mL)
